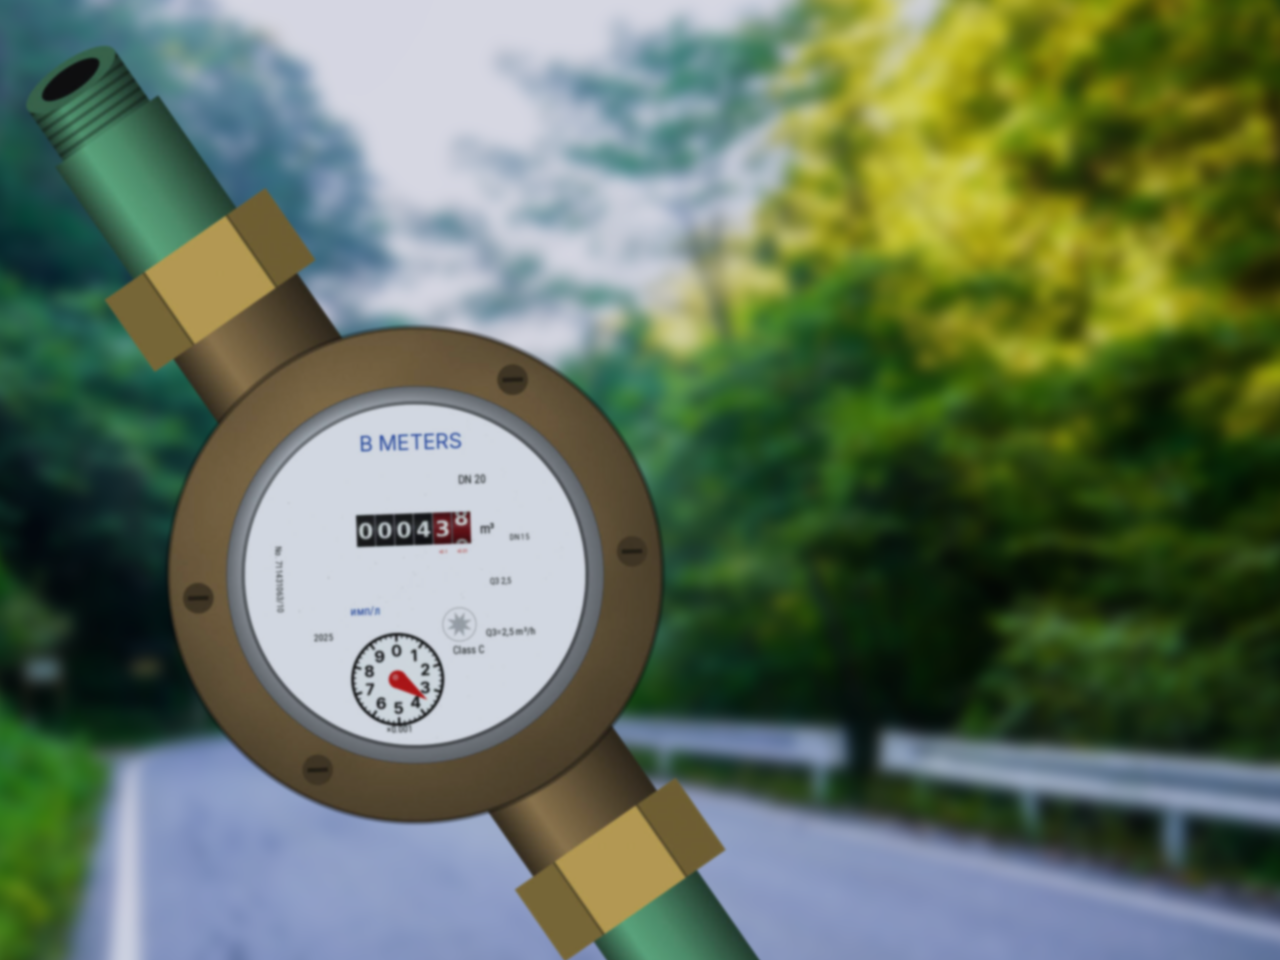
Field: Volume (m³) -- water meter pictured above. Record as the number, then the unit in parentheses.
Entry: 4.383 (m³)
